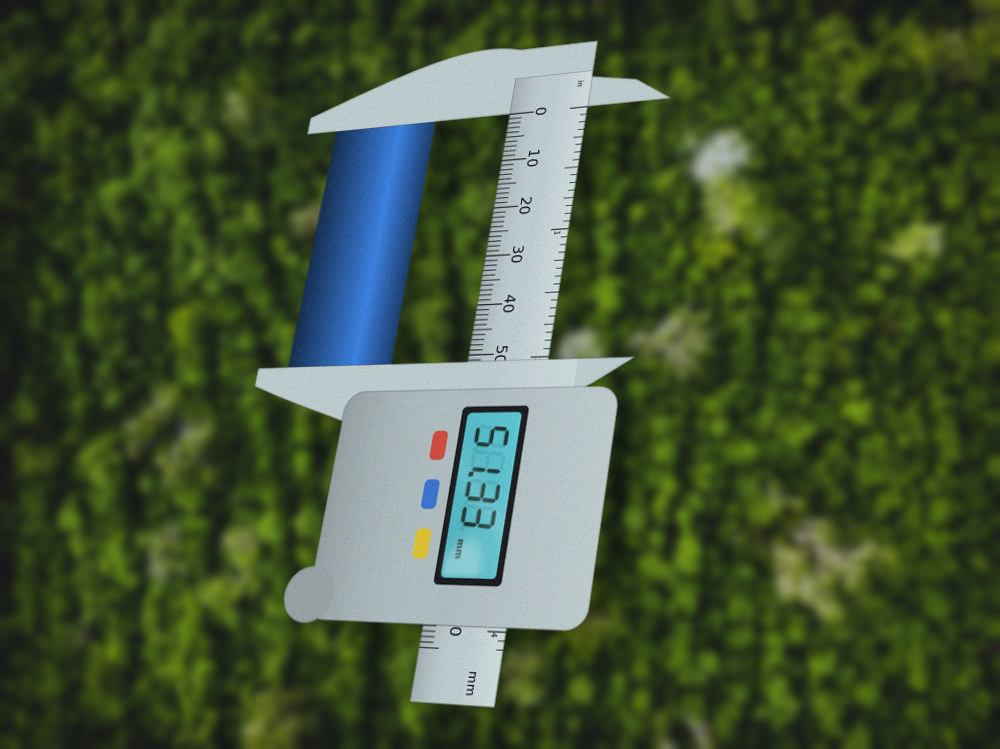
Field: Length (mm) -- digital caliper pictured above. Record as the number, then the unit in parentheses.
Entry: 51.33 (mm)
